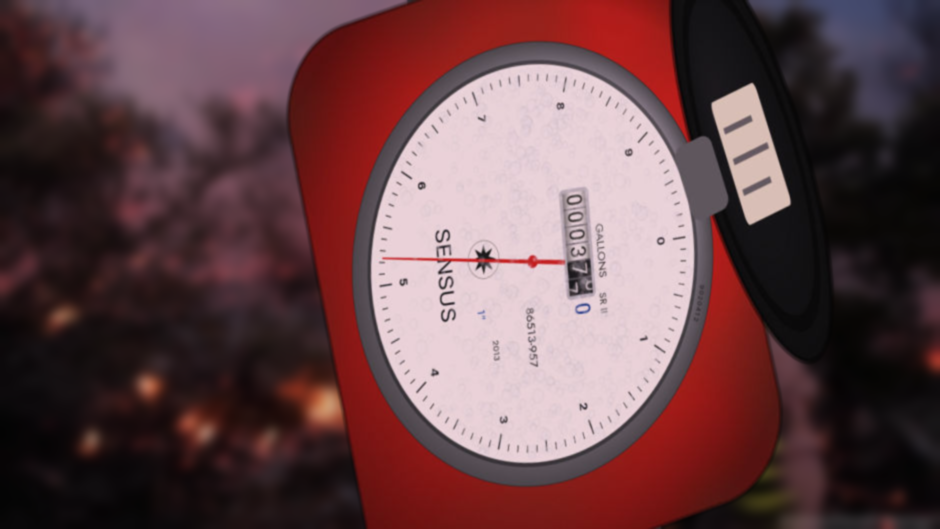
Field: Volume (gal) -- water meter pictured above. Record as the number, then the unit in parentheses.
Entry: 3765.2 (gal)
